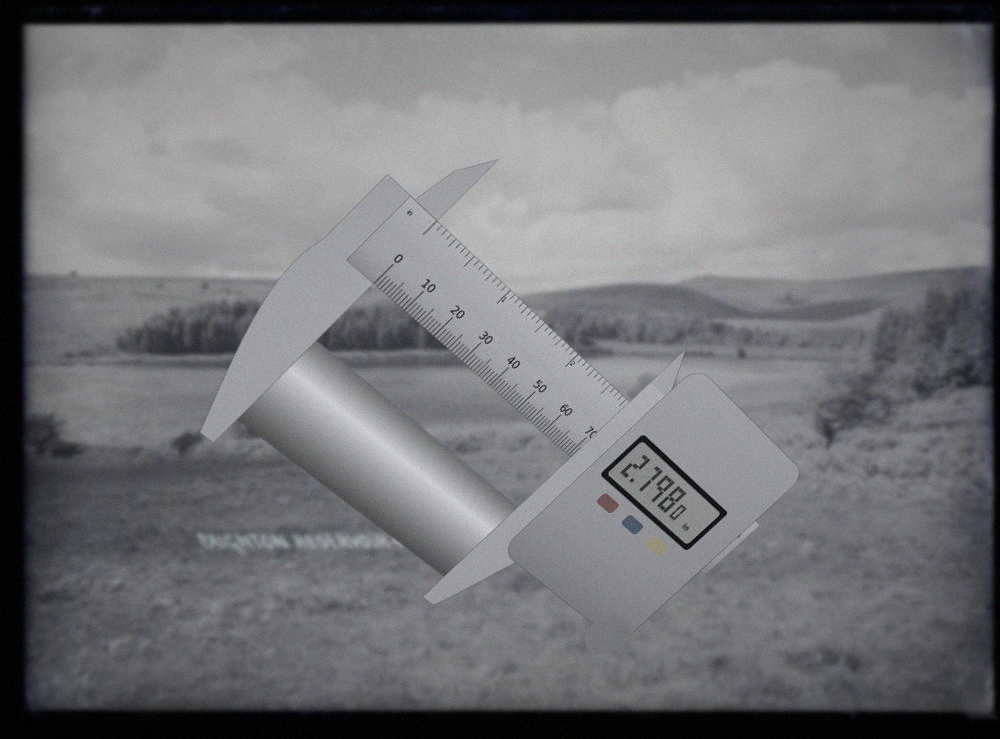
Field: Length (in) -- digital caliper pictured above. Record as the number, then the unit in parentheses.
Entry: 2.7980 (in)
